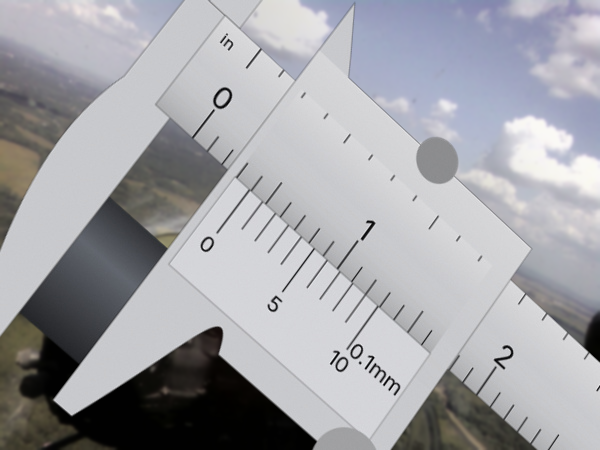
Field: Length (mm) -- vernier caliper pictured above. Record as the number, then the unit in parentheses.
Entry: 3.9 (mm)
